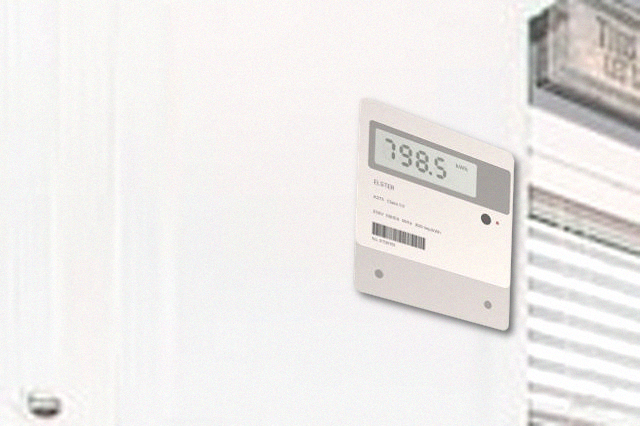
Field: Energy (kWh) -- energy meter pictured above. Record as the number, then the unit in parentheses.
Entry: 798.5 (kWh)
